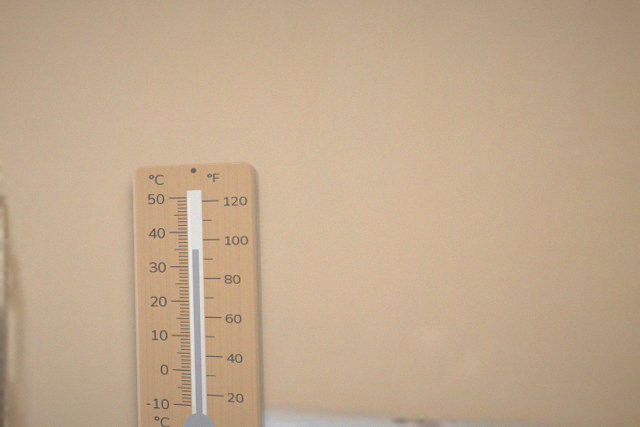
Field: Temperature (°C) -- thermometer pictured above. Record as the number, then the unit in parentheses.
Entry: 35 (°C)
